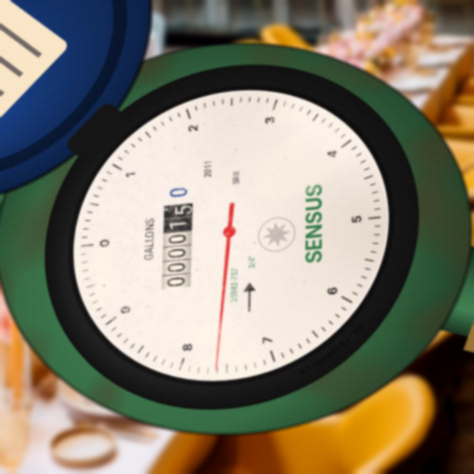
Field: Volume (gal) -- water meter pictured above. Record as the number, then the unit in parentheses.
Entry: 147.6 (gal)
